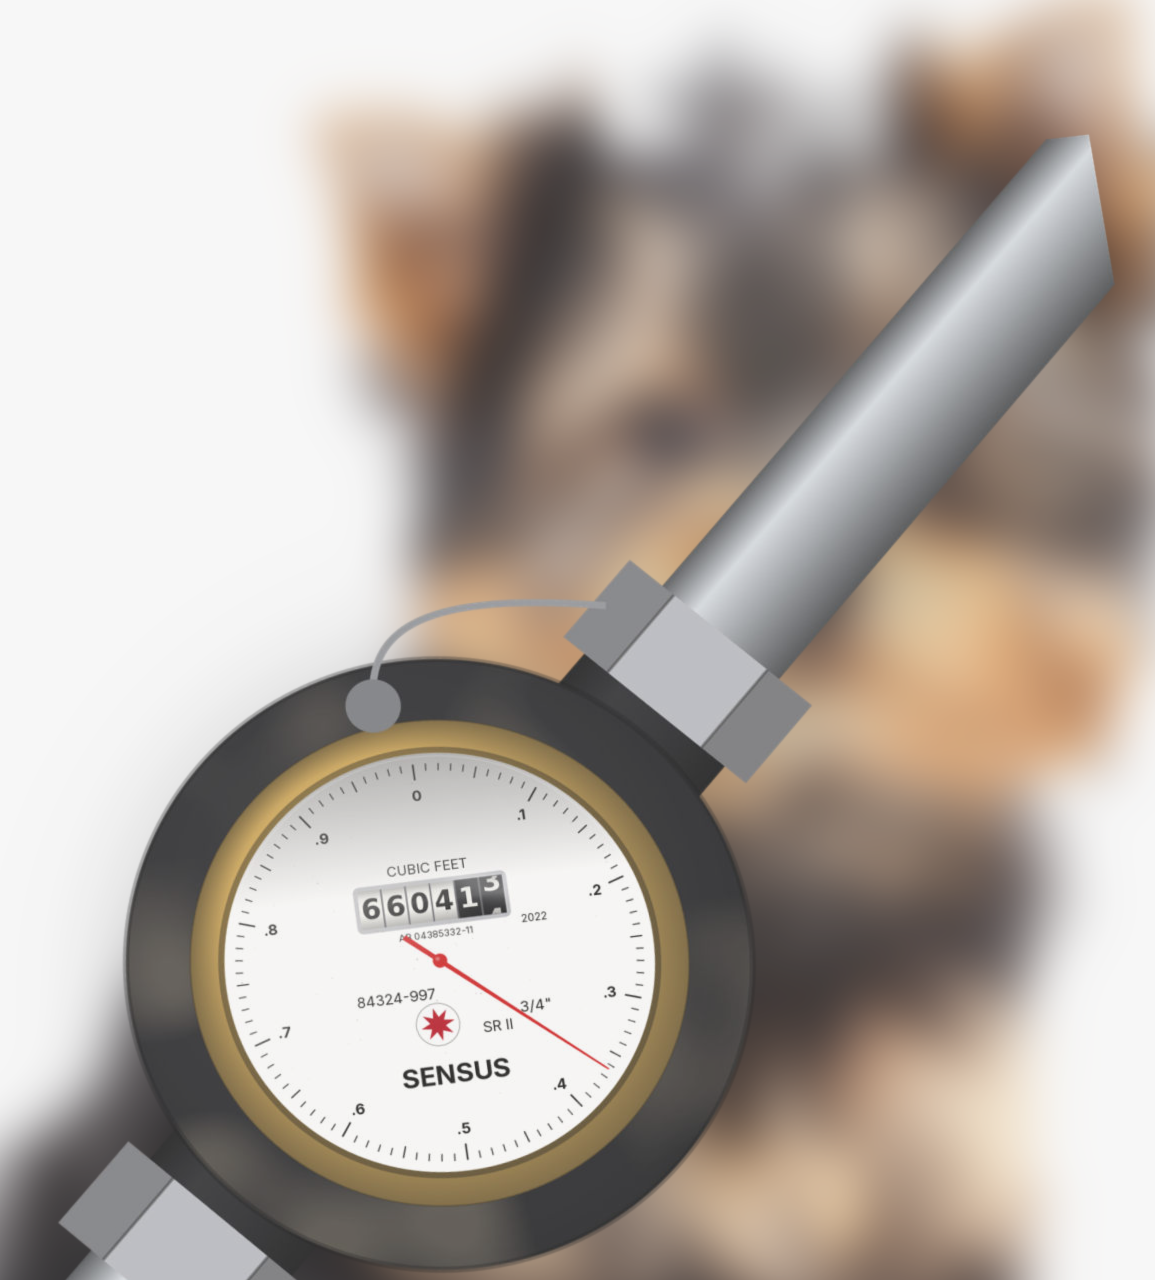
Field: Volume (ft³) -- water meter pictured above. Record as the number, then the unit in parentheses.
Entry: 660413.36 (ft³)
